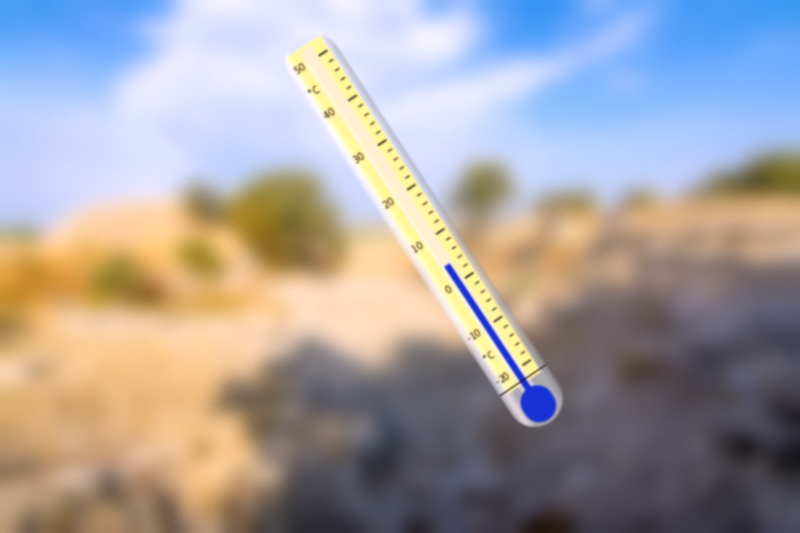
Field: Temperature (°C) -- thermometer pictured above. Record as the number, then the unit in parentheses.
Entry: 4 (°C)
